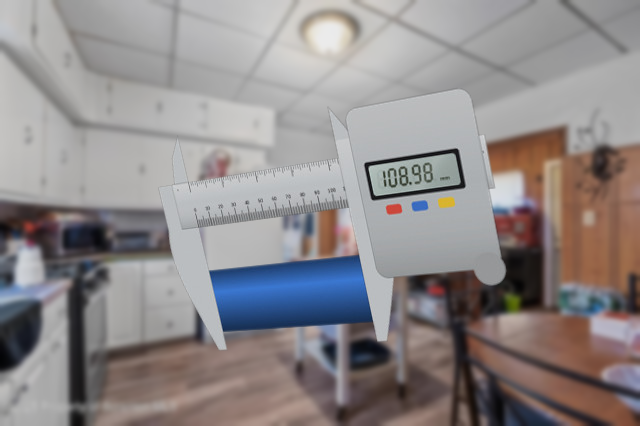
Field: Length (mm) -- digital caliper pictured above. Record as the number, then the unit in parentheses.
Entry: 108.98 (mm)
